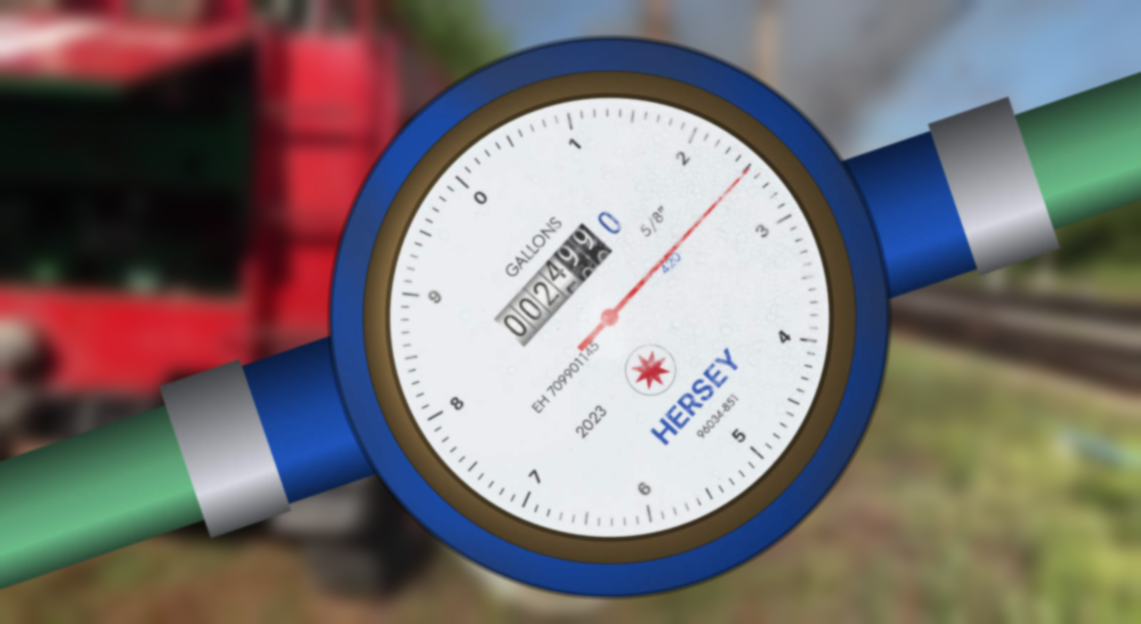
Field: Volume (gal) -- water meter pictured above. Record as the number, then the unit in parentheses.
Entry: 24992.5 (gal)
